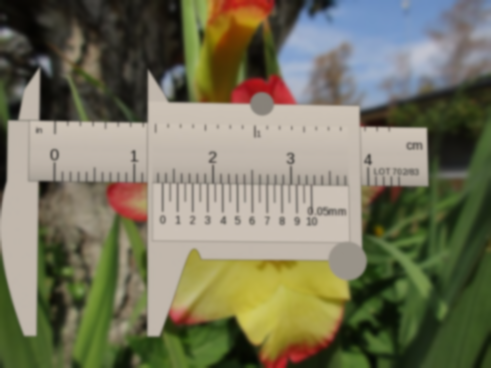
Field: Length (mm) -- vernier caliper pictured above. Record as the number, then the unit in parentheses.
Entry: 13.6 (mm)
